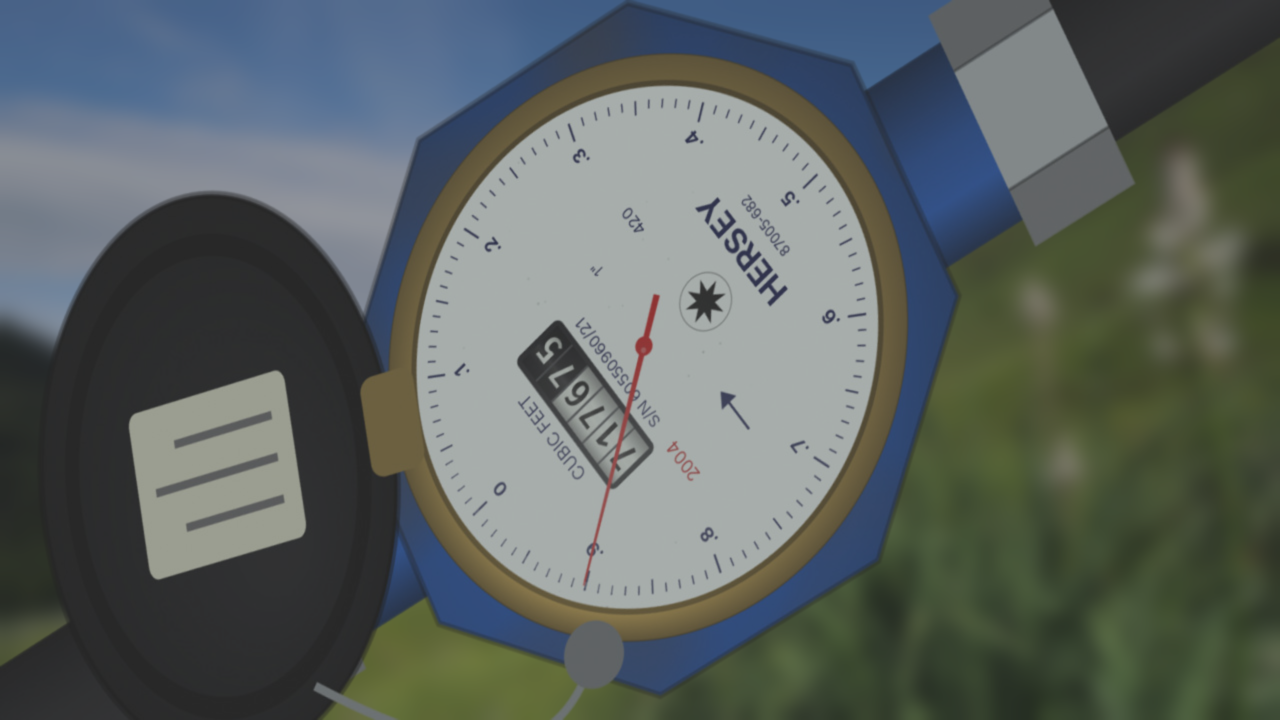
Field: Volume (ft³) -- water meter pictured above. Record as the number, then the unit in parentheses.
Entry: 717674.90 (ft³)
